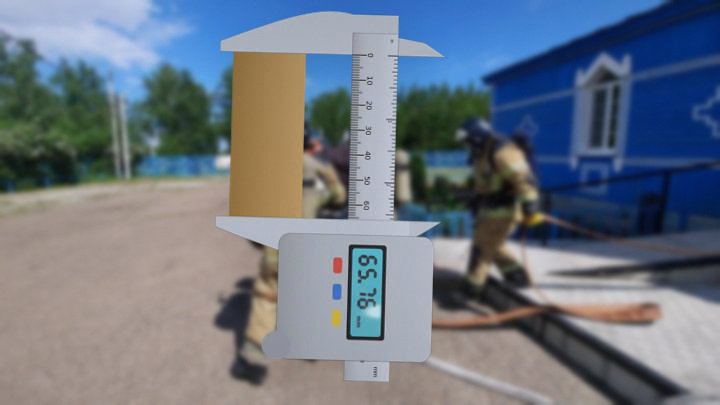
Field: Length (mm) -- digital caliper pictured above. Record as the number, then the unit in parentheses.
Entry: 65.76 (mm)
